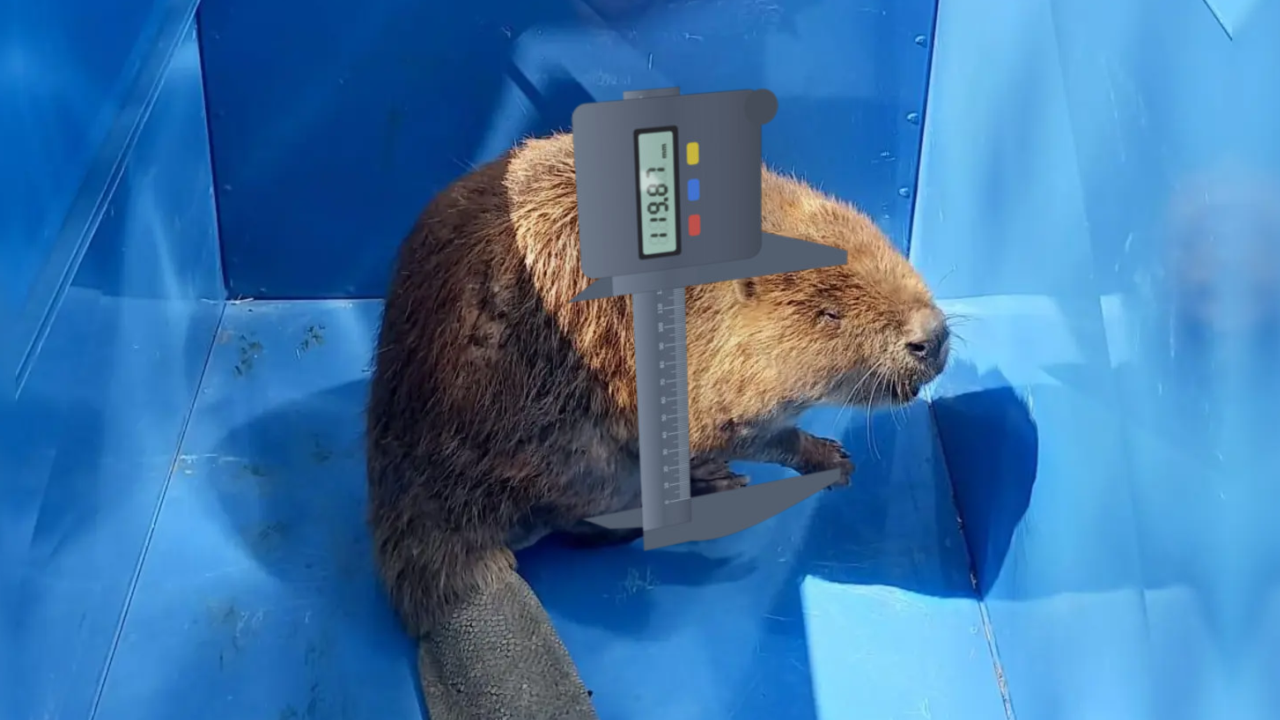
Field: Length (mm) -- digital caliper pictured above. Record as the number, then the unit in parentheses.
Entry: 119.87 (mm)
